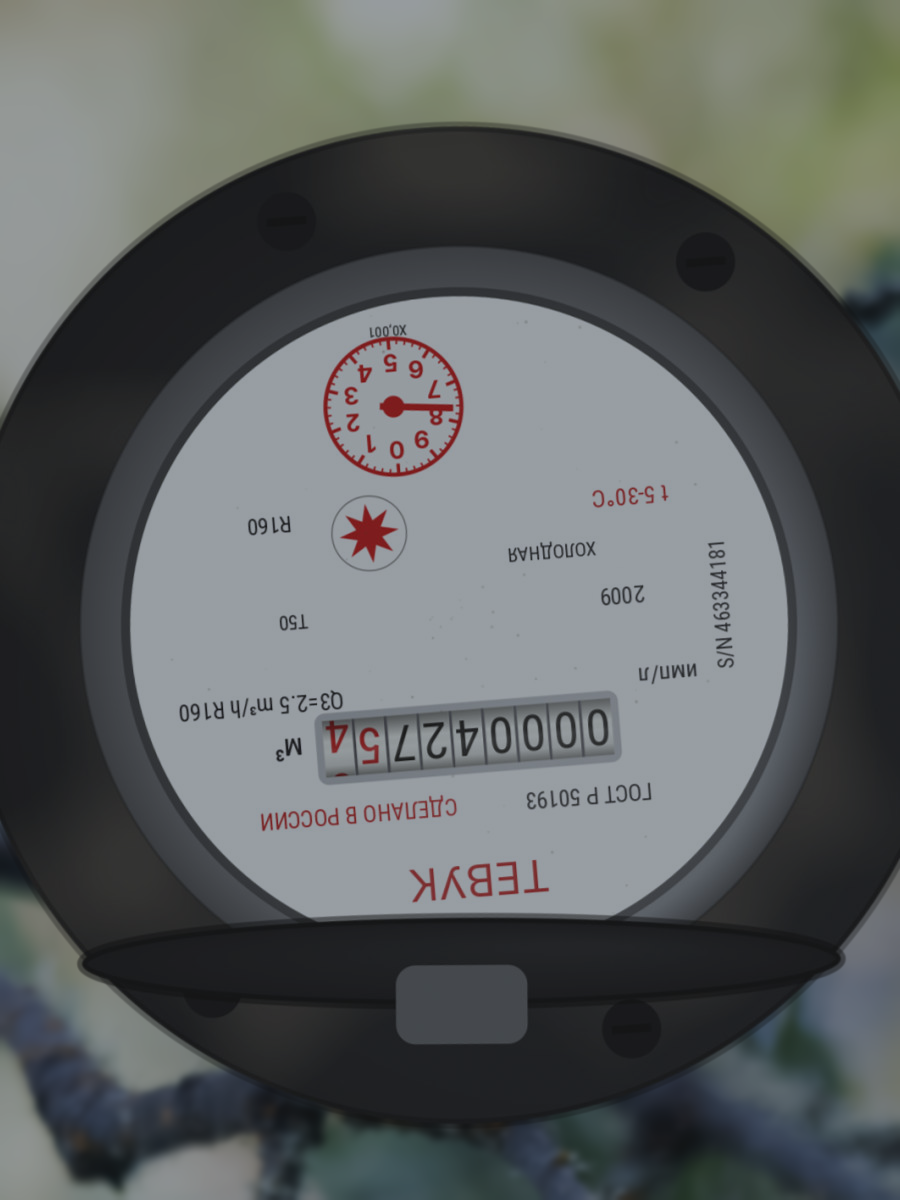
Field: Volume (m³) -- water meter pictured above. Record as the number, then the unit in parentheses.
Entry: 427.537 (m³)
